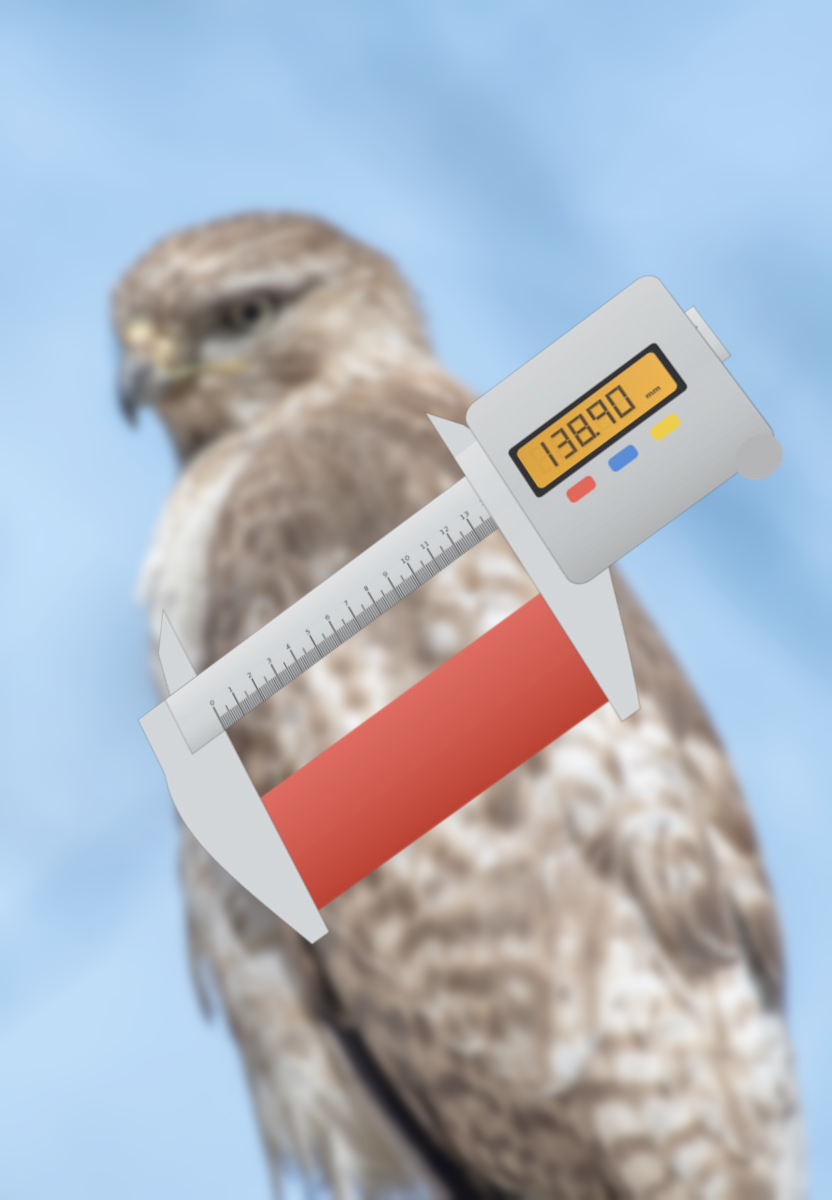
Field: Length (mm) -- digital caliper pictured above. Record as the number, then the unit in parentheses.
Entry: 138.90 (mm)
